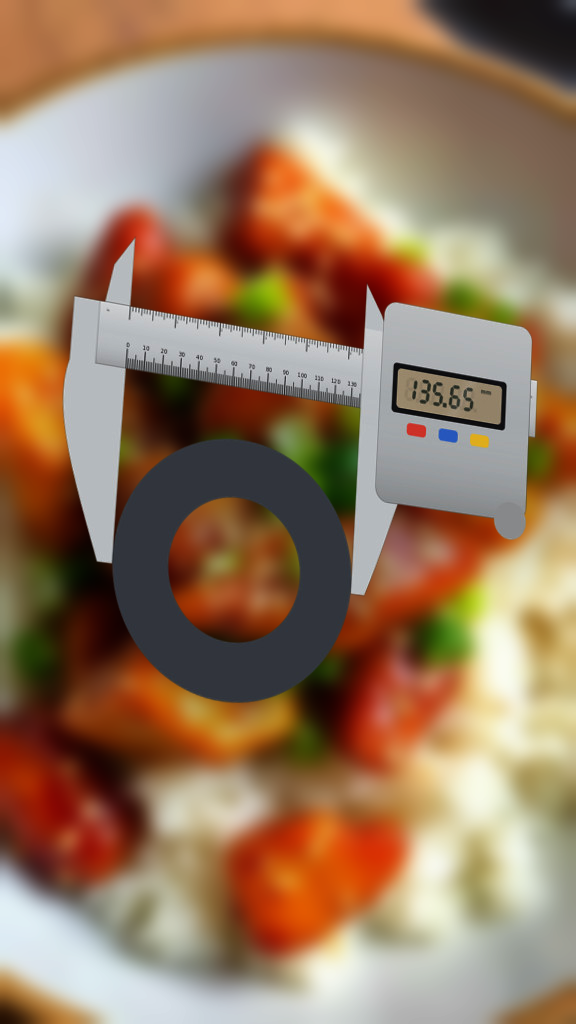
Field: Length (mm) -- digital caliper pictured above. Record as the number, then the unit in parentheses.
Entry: 135.65 (mm)
